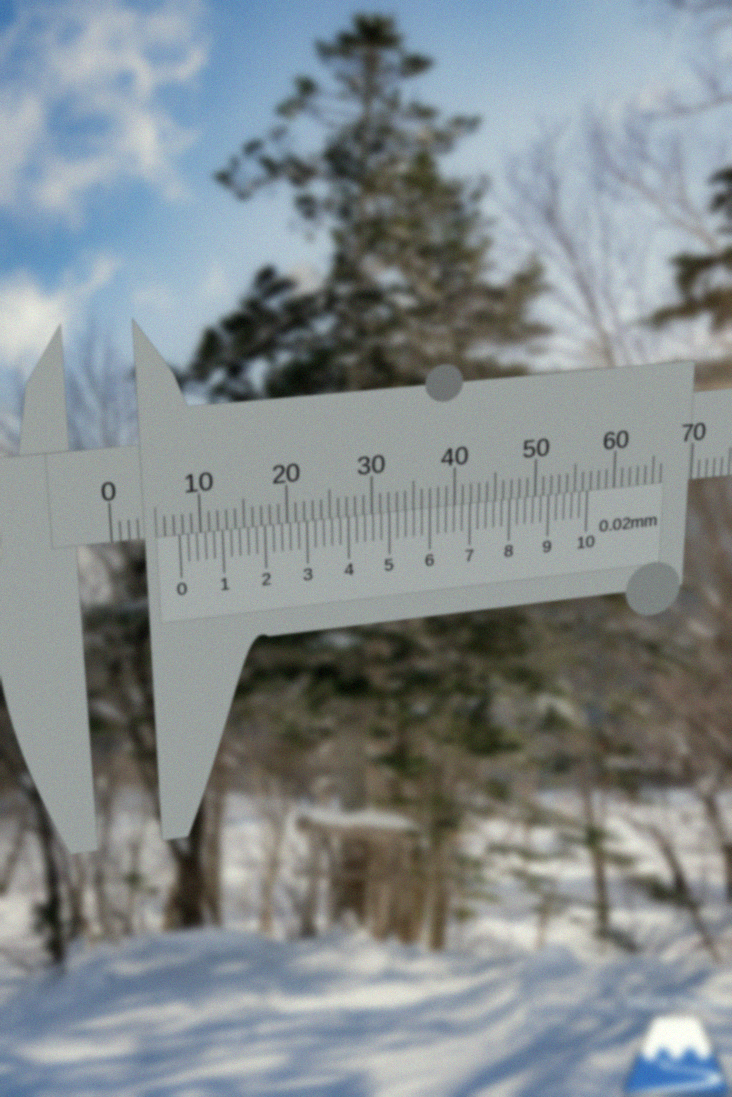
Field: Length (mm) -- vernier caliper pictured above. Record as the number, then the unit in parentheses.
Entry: 7.6 (mm)
